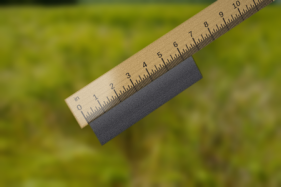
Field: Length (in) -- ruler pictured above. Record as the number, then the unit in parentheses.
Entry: 6.5 (in)
